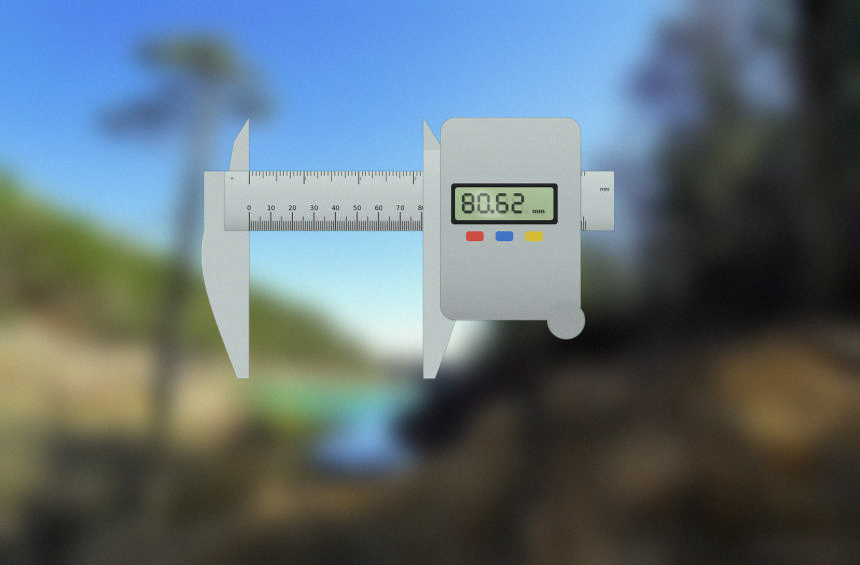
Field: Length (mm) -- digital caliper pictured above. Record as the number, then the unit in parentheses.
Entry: 80.62 (mm)
